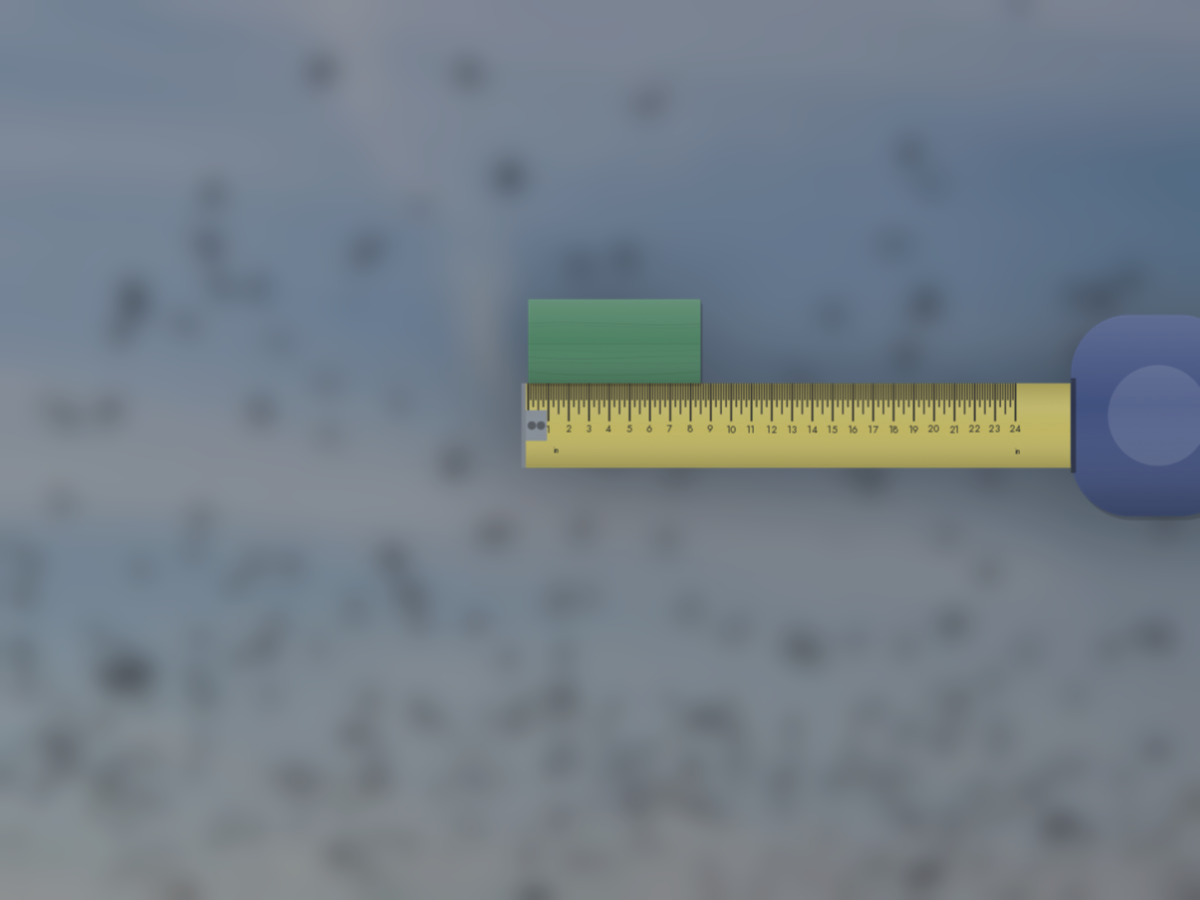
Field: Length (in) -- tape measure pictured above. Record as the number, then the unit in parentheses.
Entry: 8.5 (in)
